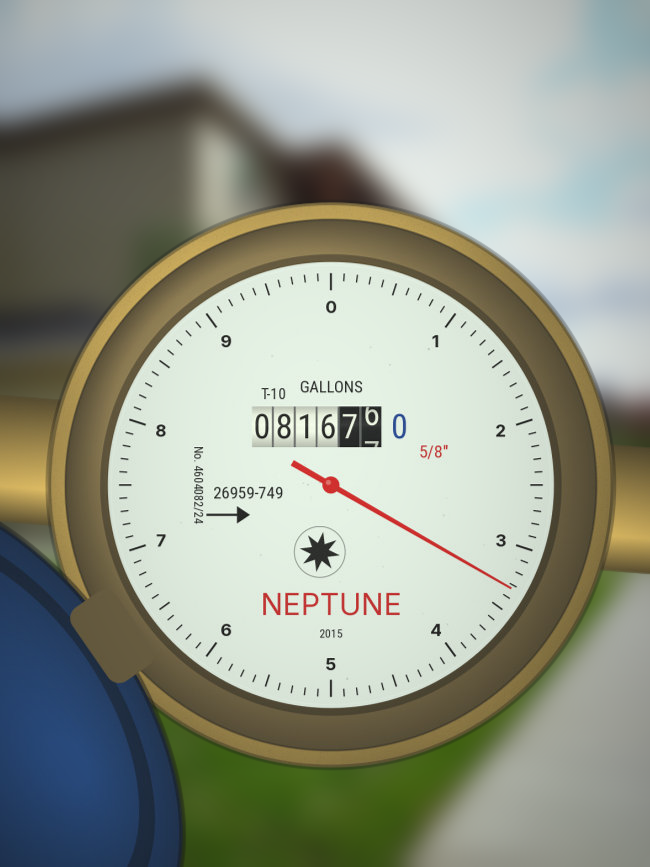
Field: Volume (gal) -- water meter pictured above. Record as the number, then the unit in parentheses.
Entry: 816763.3 (gal)
